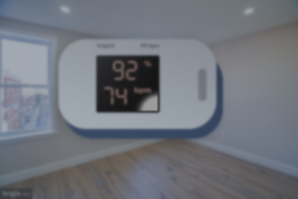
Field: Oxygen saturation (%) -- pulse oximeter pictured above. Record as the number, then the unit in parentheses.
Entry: 92 (%)
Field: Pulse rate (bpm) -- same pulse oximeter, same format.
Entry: 74 (bpm)
